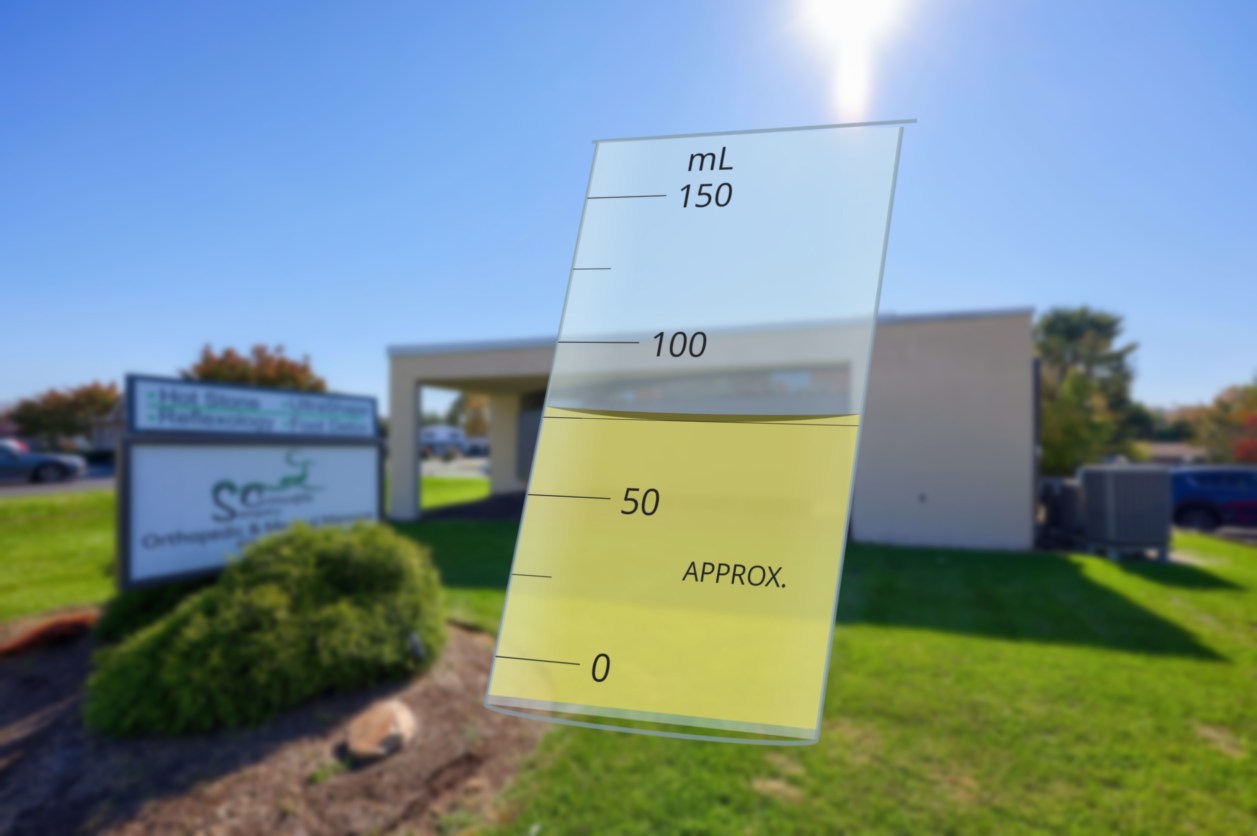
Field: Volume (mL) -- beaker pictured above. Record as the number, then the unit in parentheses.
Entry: 75 (mL)
